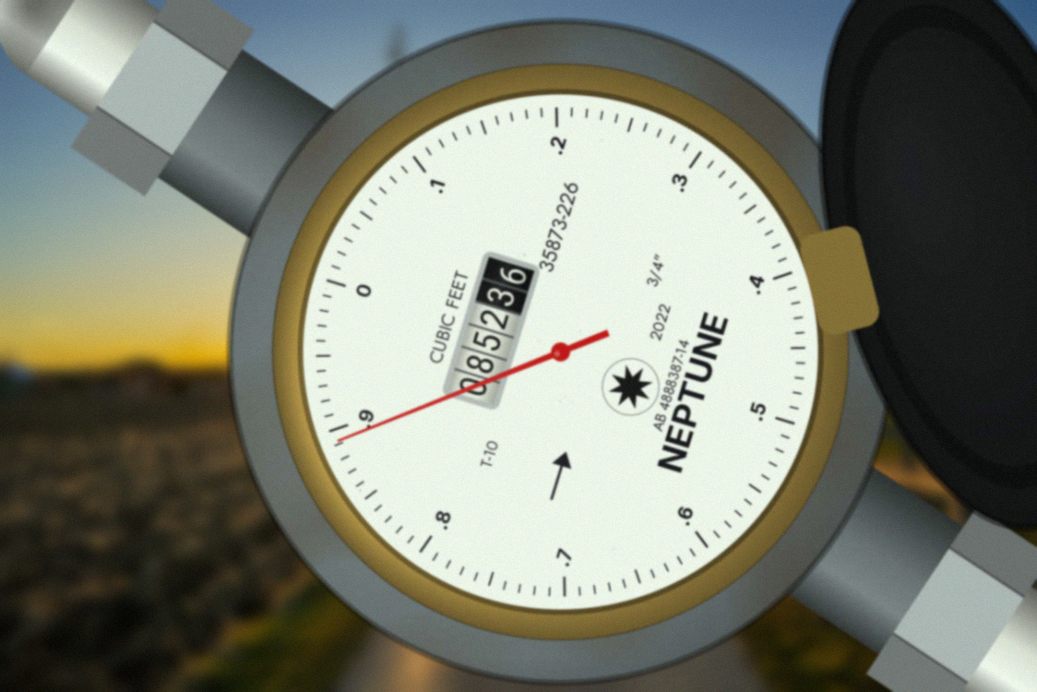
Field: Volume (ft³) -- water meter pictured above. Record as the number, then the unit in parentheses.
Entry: 85235.89 (ft³)
